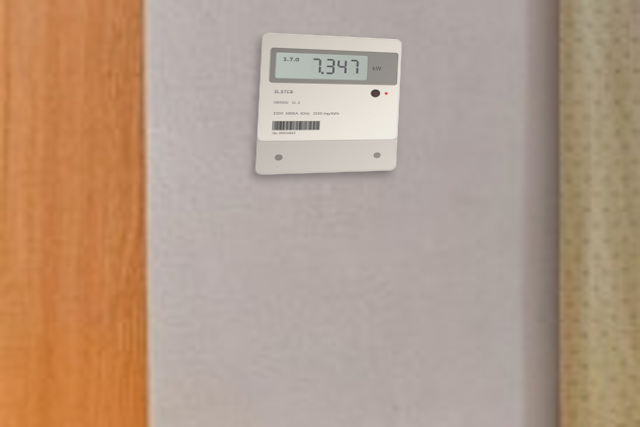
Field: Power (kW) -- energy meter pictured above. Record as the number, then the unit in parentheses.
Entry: 7.347 (kW)
